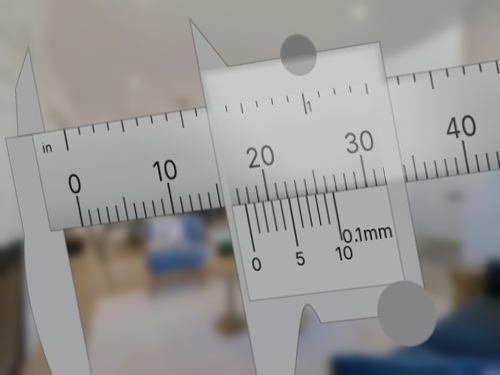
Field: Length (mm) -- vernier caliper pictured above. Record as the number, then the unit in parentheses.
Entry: 17.6 (mm)
